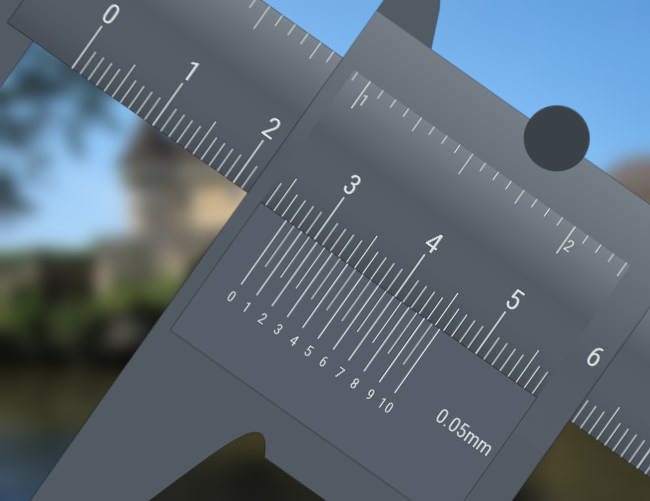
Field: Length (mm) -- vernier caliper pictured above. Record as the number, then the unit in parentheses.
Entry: 26.6 (mm)
